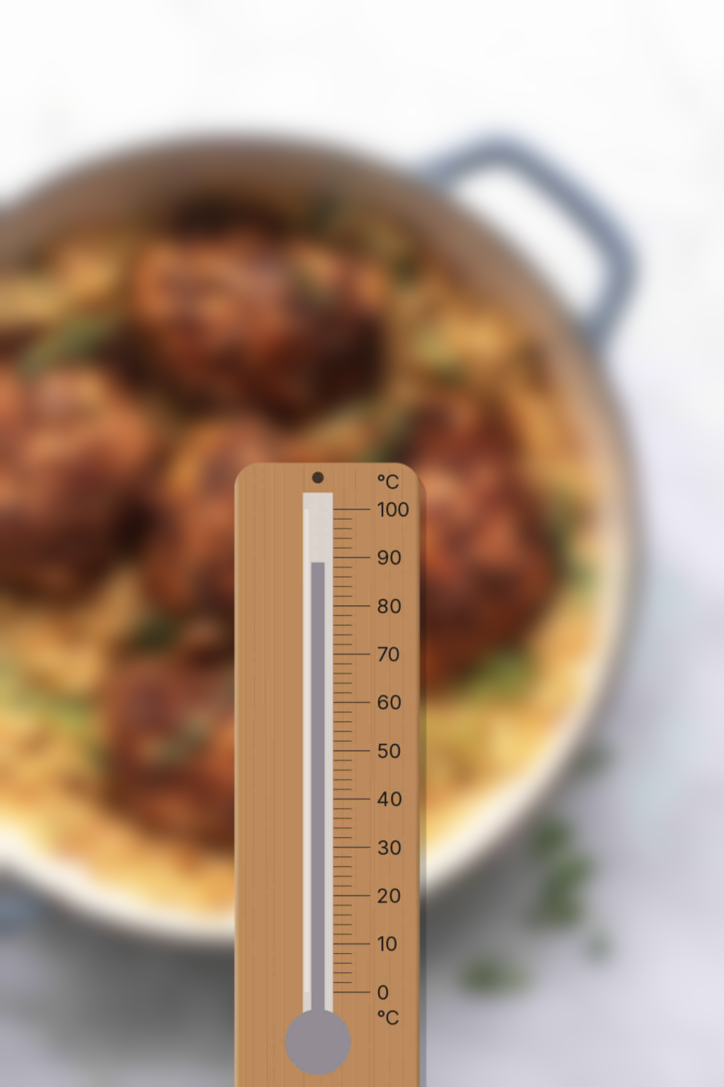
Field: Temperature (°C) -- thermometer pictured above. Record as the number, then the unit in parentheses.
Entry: 89 (°C)
